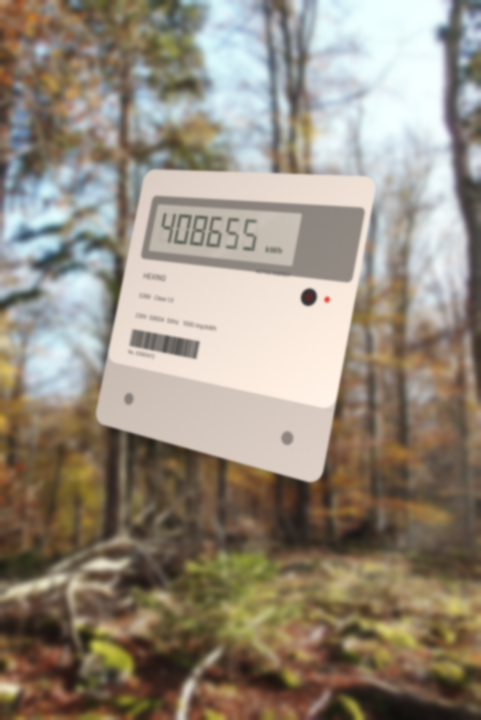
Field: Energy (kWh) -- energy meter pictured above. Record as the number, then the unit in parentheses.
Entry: 408655 (kWh)
